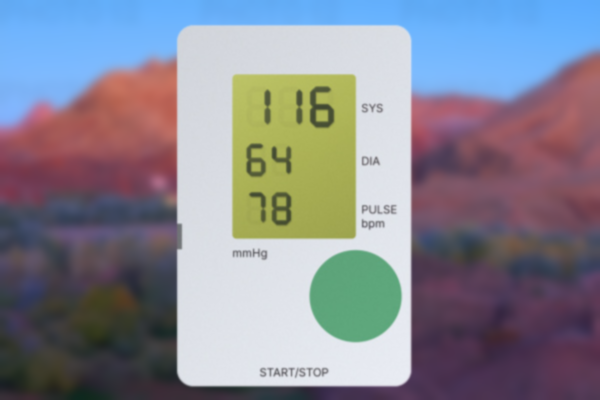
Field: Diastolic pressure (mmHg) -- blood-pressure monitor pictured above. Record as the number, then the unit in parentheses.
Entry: 64 (mmHg)
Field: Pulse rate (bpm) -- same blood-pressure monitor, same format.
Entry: 78 (bpm)
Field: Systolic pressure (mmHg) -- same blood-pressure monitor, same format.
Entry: 116 (mmHg)
